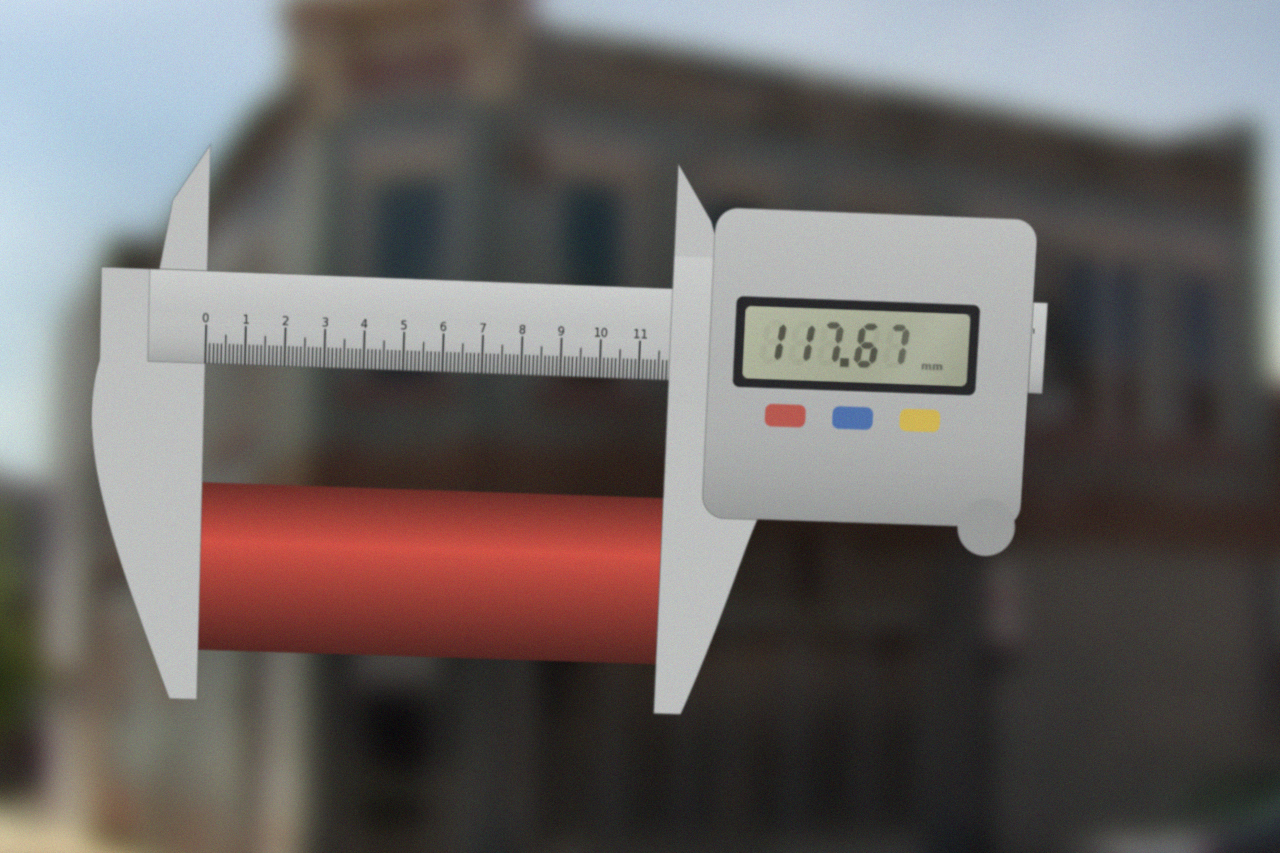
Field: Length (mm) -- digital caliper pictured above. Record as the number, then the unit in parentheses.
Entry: 117.67 (mm)
